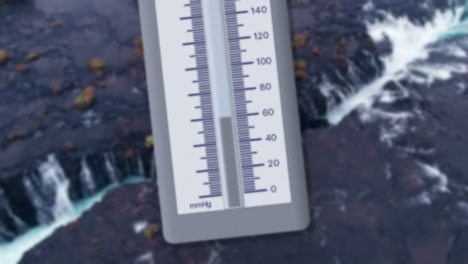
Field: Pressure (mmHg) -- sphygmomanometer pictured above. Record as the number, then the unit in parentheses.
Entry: 60 (mmHg)
